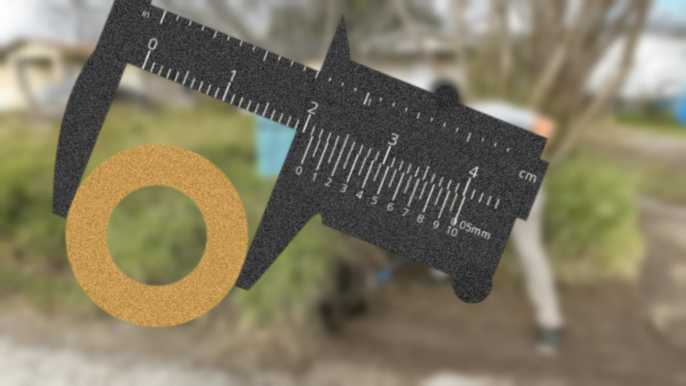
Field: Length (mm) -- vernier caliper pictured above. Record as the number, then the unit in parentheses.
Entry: 21.2 (mm)
